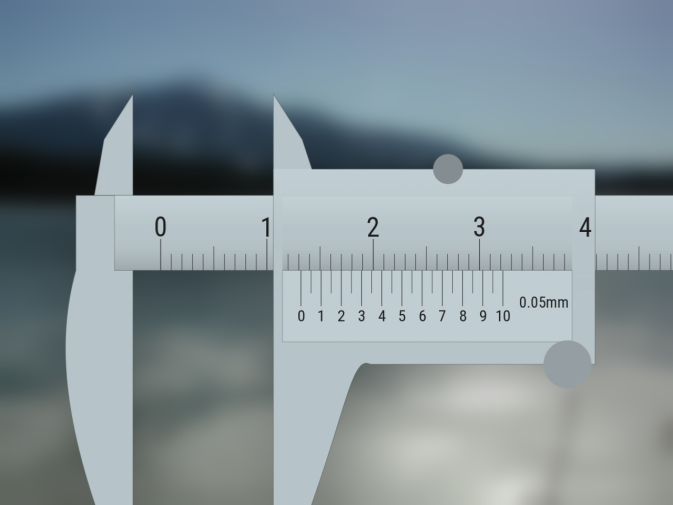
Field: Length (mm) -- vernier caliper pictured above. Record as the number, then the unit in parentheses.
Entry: 13.2 (mm)
